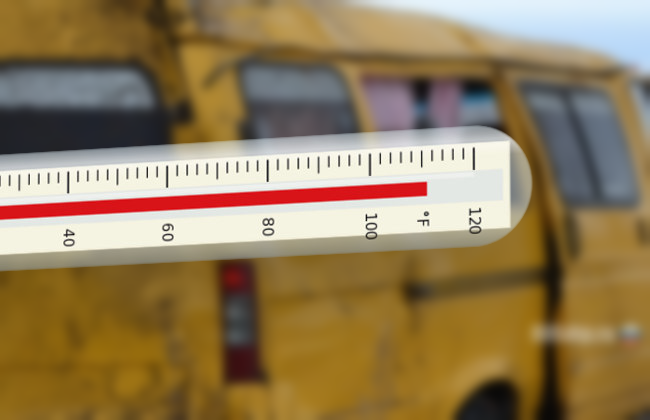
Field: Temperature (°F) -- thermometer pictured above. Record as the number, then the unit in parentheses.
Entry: 111 (°F)
